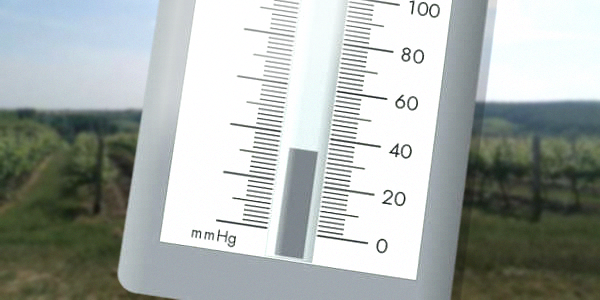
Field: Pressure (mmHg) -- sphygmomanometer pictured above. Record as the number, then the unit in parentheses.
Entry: 34 (mmHg)
